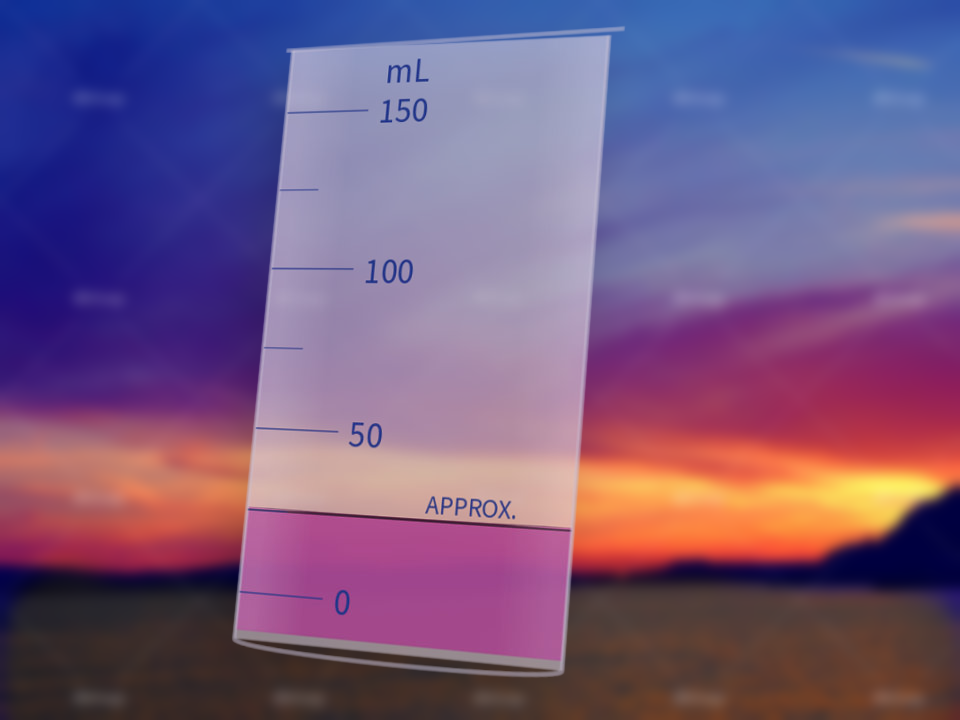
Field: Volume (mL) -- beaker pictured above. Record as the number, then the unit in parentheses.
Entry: 25 (mL)
